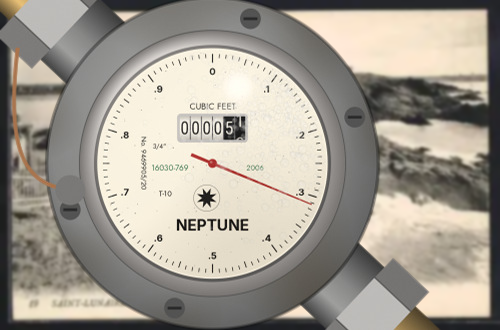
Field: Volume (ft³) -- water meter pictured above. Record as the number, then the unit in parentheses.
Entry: 51.31 (ft³)
